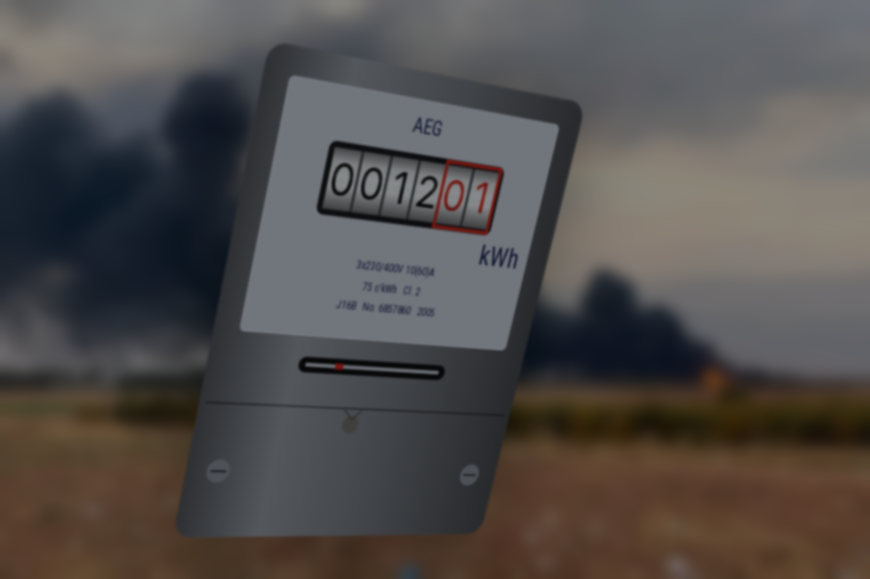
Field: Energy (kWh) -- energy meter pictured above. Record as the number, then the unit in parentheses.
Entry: 12.01 (kWh)
